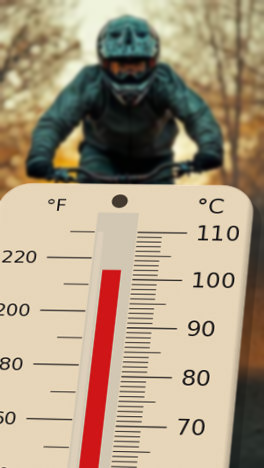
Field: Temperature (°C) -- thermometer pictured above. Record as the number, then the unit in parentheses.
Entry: 102 (°C)
